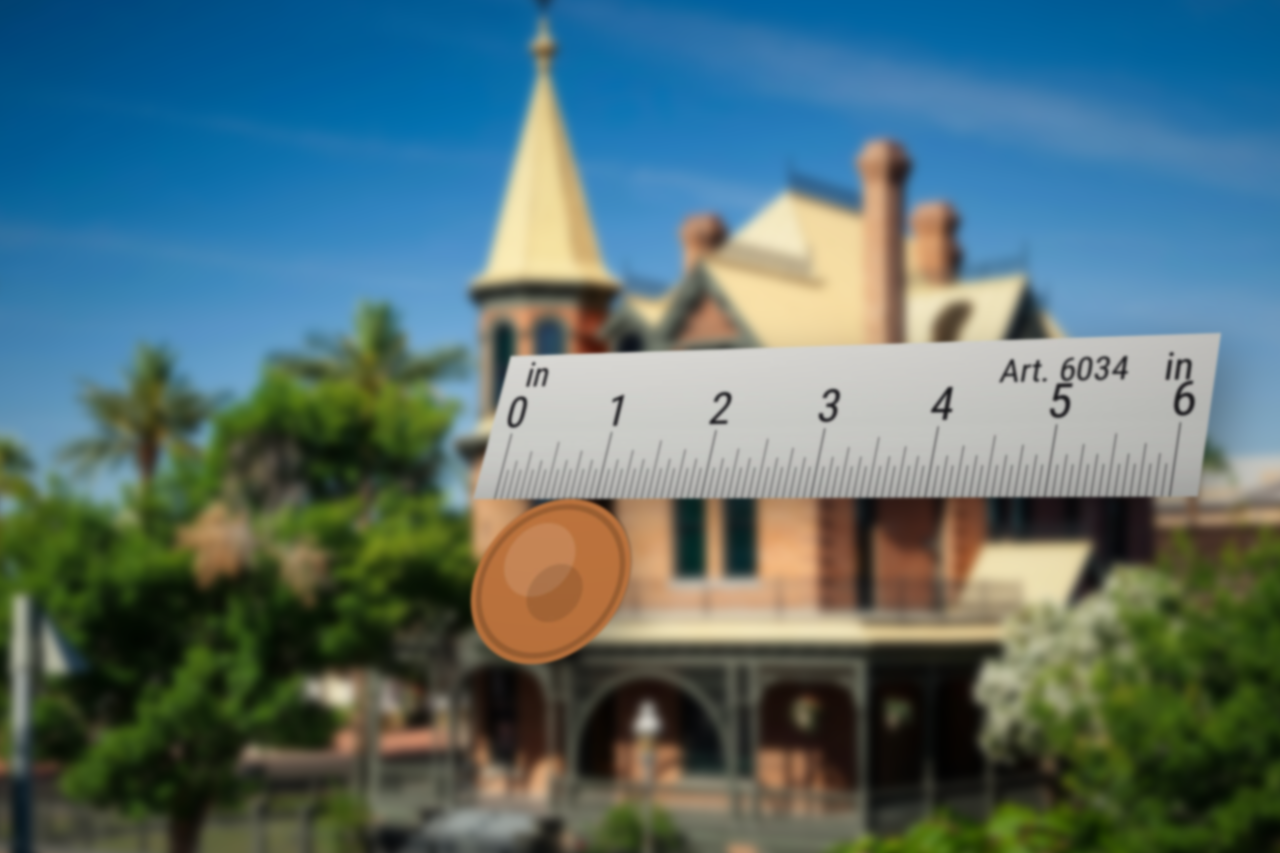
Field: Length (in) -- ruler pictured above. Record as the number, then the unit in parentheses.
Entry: 1.5 (in)
